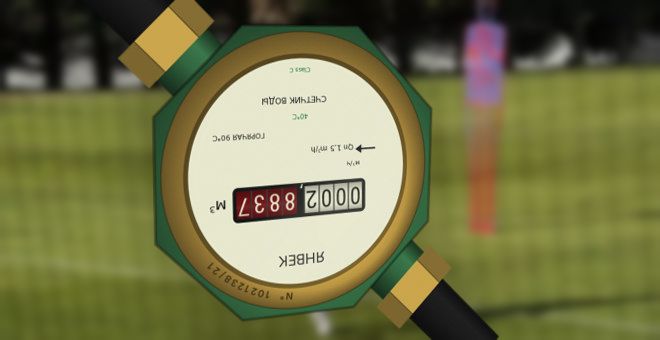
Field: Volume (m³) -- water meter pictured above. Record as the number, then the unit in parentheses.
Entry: 2.8837 (m³)
